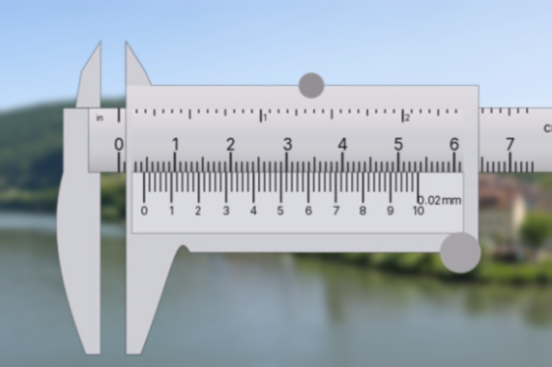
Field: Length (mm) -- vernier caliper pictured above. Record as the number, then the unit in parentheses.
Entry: 4.5 (mm)
